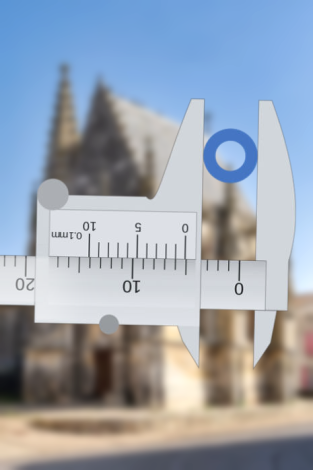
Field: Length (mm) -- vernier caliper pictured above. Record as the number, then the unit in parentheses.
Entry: 5.1 (mm)
